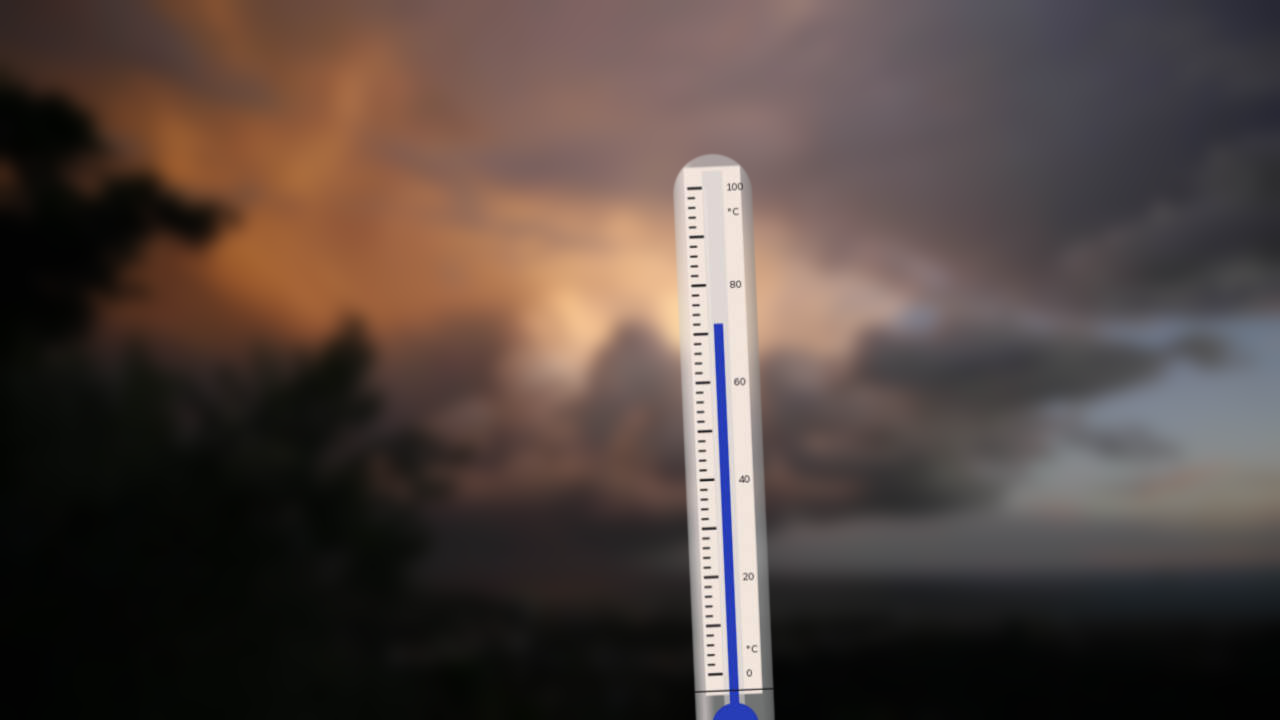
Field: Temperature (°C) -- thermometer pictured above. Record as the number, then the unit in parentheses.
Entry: 72 (°C)
